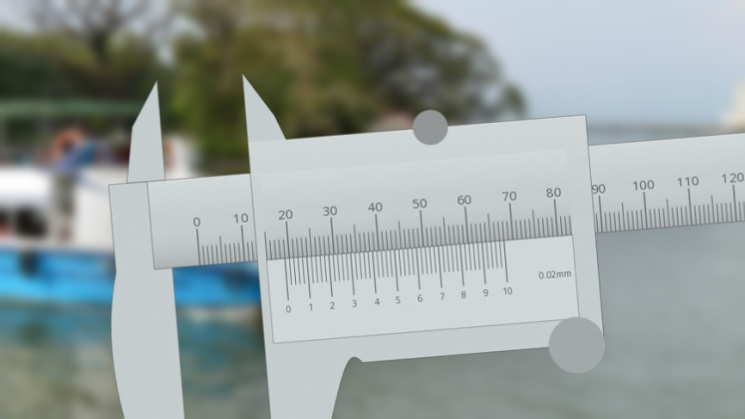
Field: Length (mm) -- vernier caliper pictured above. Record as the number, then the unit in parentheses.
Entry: 19.0 (mm)
